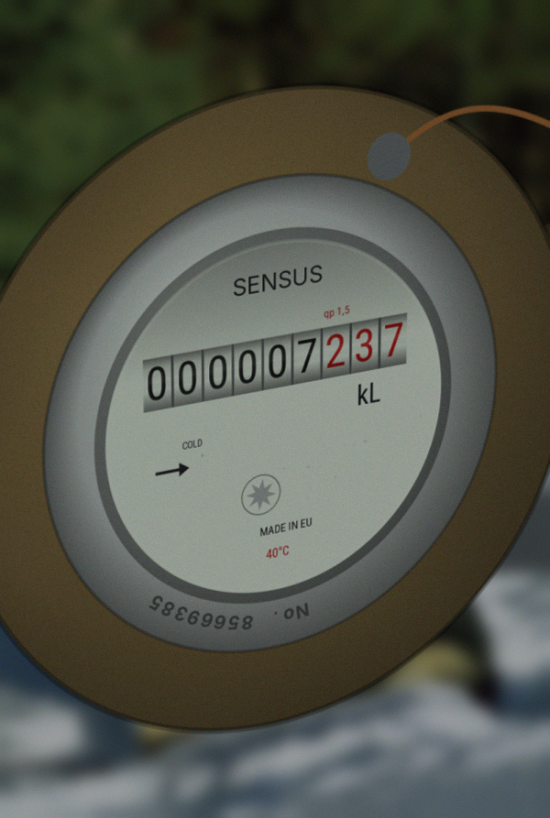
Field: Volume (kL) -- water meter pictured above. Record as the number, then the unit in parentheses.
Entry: 7.237 (kL)
